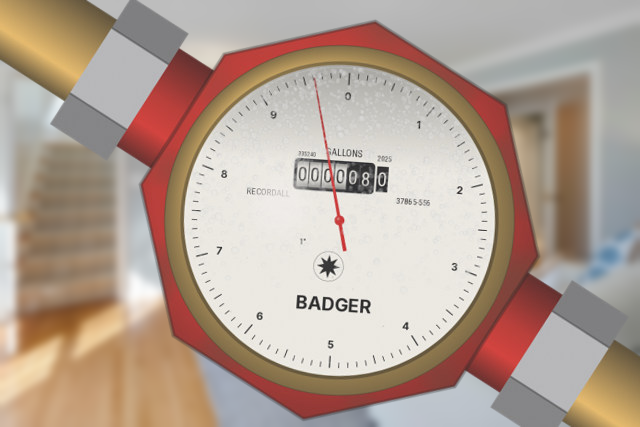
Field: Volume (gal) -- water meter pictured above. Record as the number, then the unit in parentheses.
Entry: 79.6 (gal)
